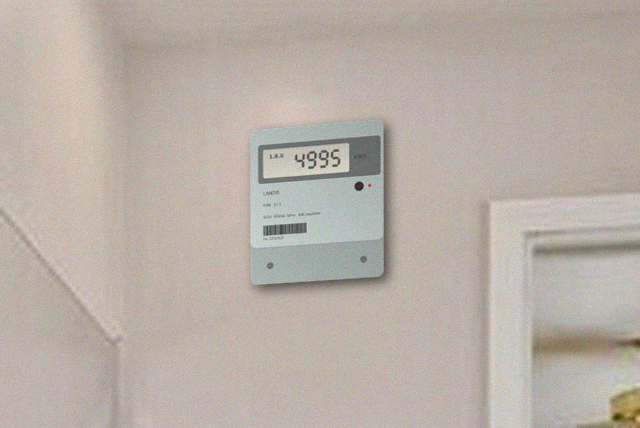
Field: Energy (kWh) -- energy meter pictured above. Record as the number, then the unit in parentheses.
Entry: 4995 (kWh)
